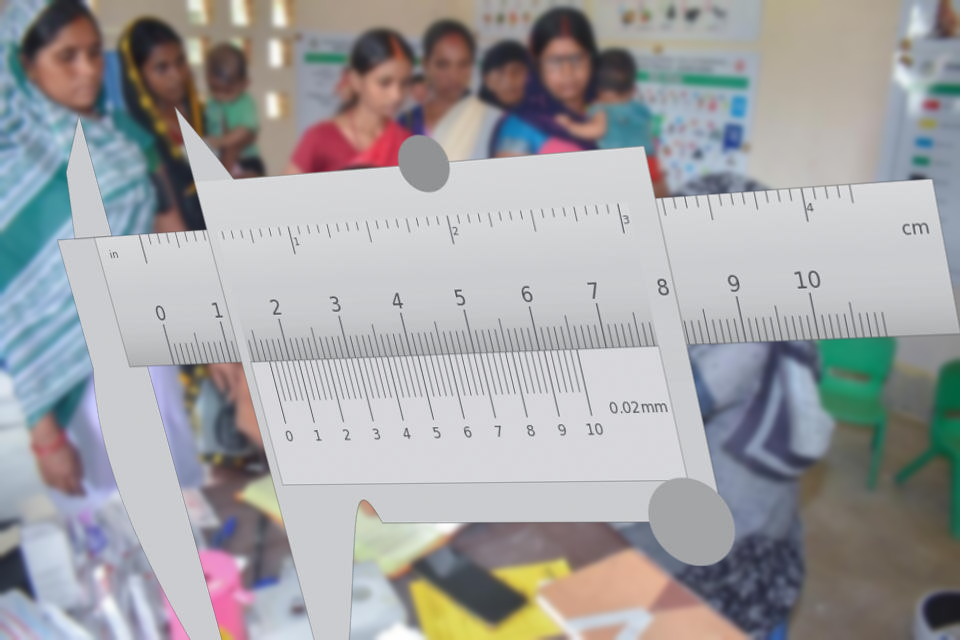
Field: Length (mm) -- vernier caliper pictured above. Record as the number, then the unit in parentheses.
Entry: 16.6 (mm)
